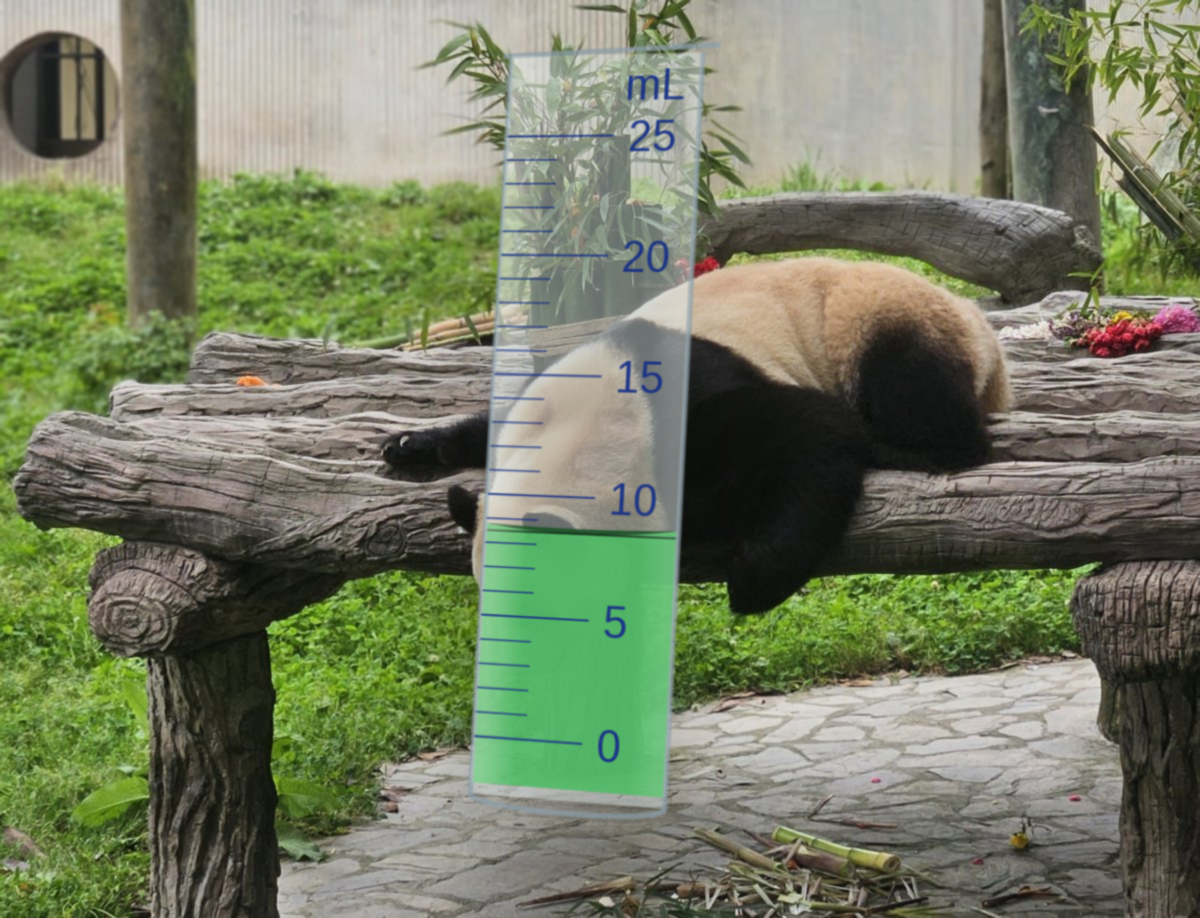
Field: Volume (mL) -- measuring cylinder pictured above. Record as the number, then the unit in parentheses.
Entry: 8.5 (mL)
